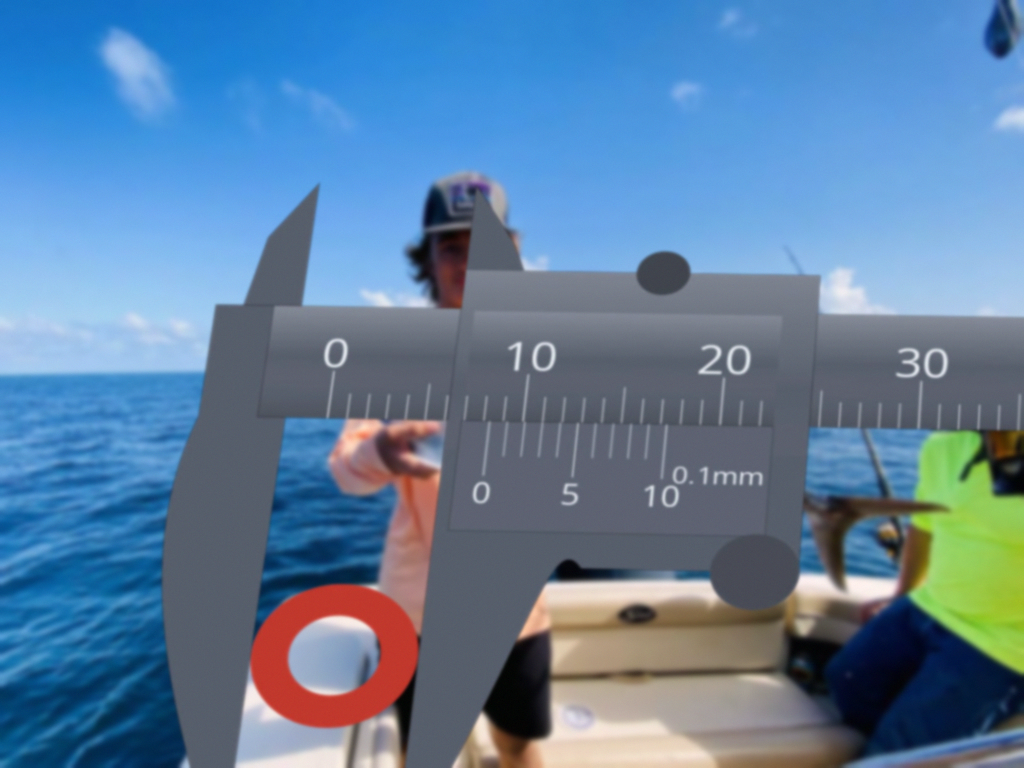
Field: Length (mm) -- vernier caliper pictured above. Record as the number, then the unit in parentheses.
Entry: 8.3 (mm)
